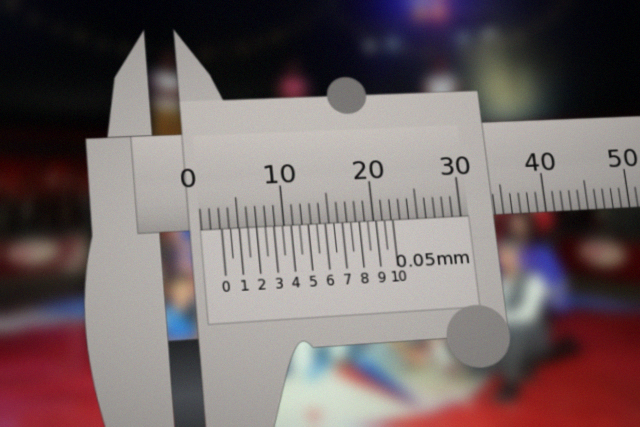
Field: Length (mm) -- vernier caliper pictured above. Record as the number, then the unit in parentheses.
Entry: 3.2 (mm)
